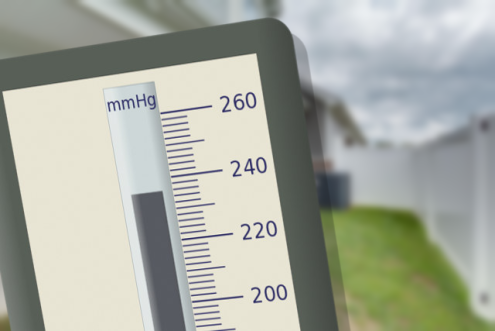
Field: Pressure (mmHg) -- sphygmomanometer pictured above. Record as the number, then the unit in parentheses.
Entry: 236 (mmHg)
